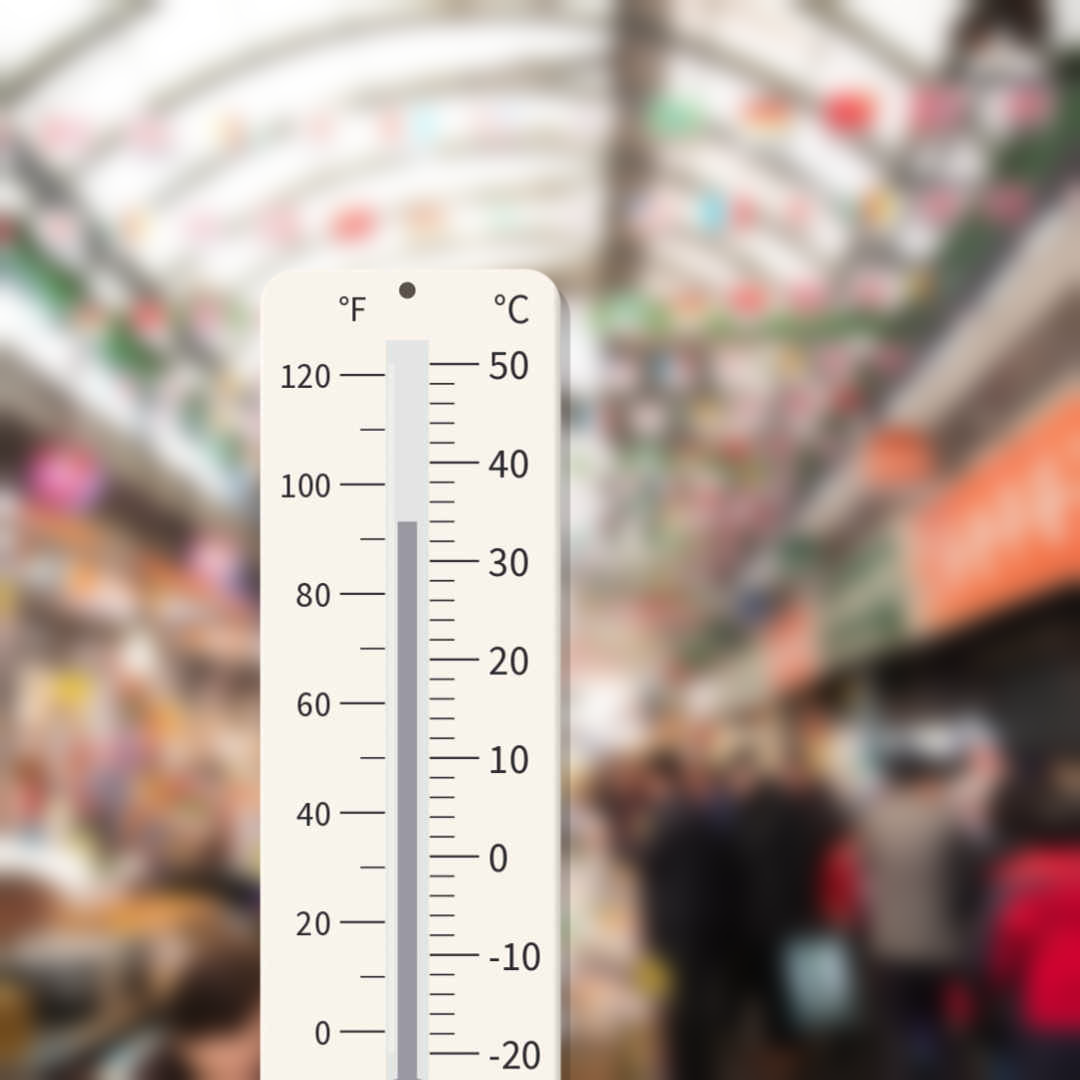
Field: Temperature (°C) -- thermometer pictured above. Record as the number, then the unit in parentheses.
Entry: 34 (°C)
